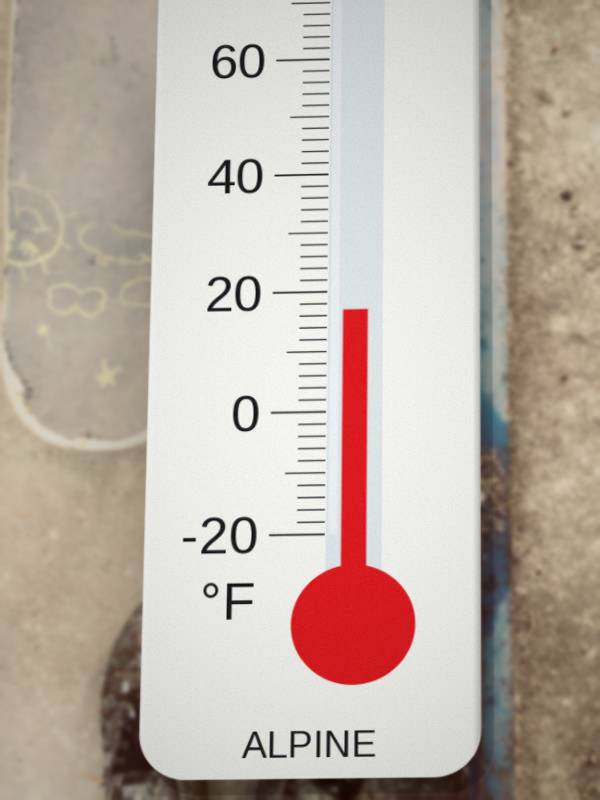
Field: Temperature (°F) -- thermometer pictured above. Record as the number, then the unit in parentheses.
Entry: 17 (°F)
